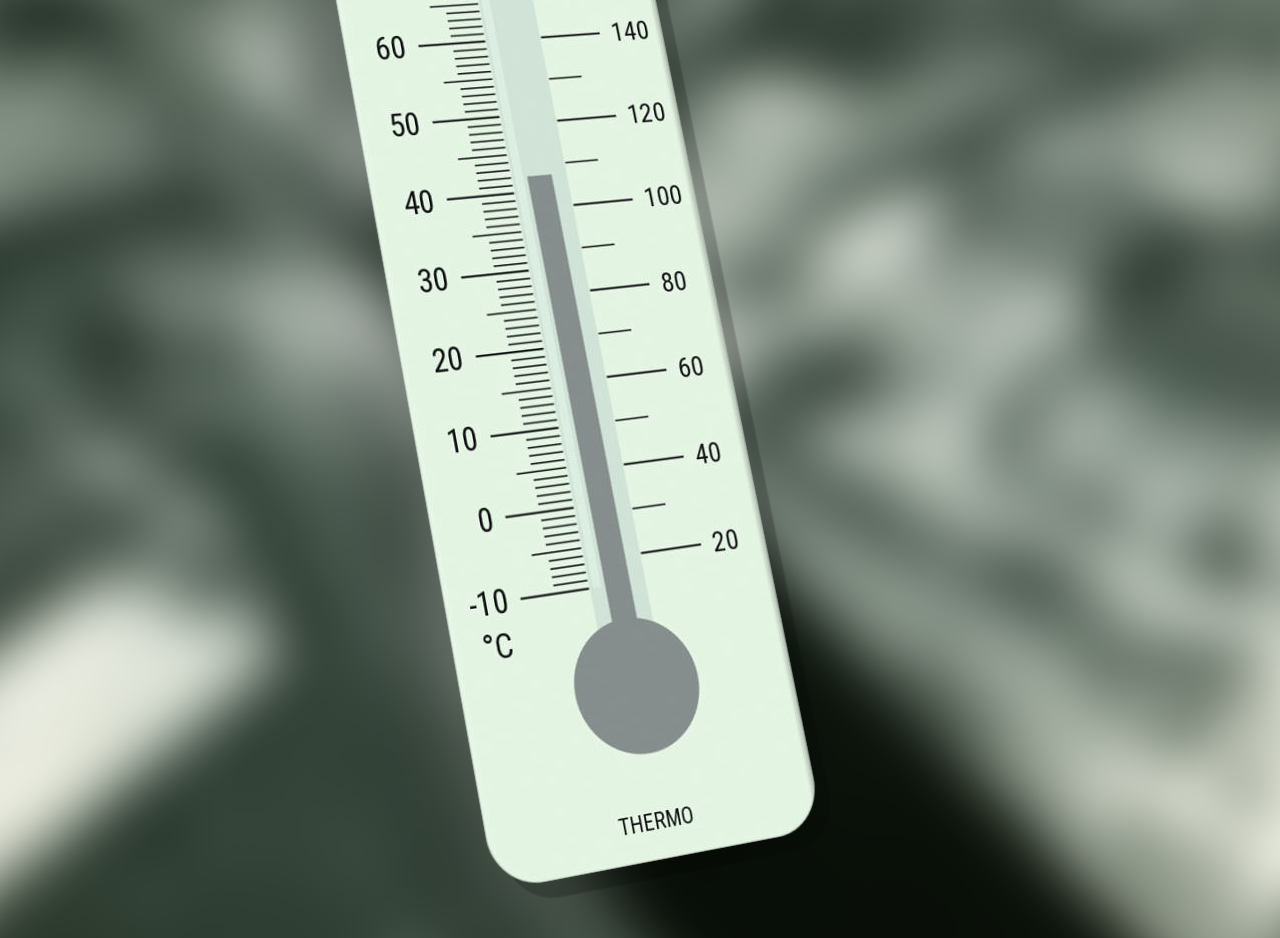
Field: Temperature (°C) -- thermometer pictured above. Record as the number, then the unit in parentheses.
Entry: 42 (°C)
